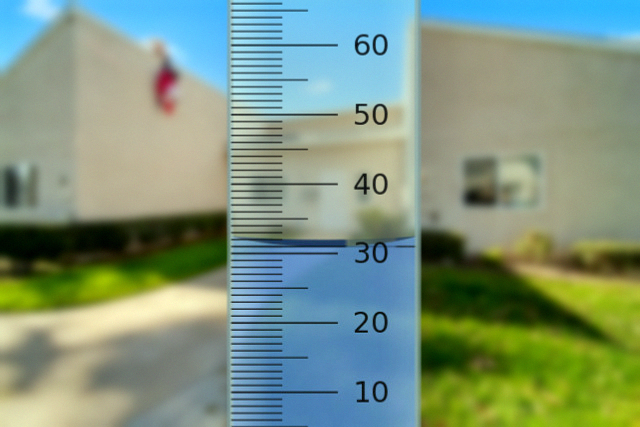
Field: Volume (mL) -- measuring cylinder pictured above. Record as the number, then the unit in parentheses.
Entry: 31 (mL)
